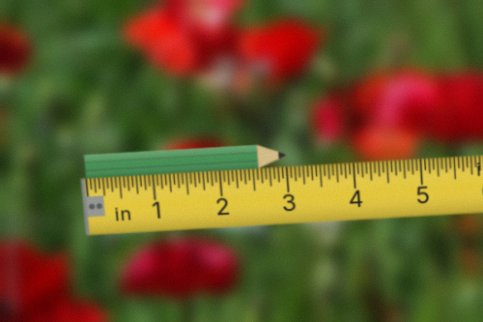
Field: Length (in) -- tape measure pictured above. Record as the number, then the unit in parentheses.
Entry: 3 (in)
